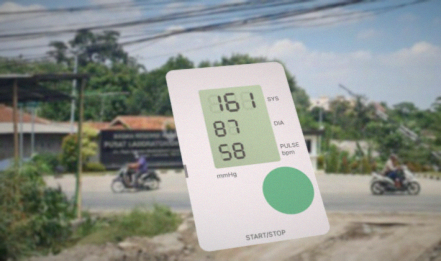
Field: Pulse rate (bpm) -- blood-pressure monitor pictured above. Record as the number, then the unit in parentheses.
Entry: 58 (bpm)
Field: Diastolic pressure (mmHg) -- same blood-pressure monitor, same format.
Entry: 87 (mmHg)
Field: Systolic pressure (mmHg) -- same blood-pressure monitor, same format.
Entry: 161 (mmHg)
